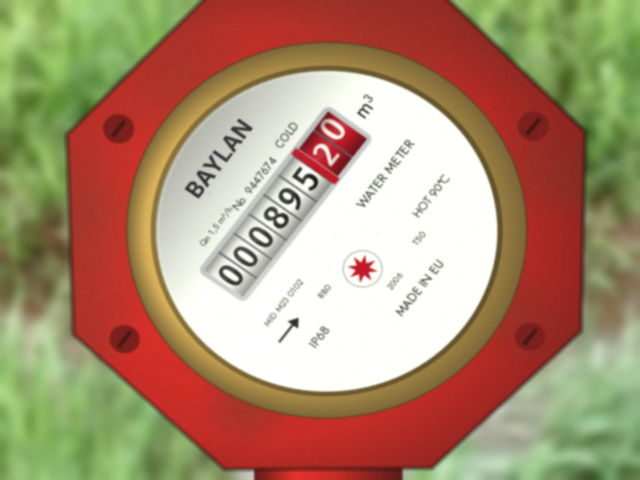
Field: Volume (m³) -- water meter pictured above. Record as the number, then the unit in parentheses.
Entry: 895.20 (m³)
